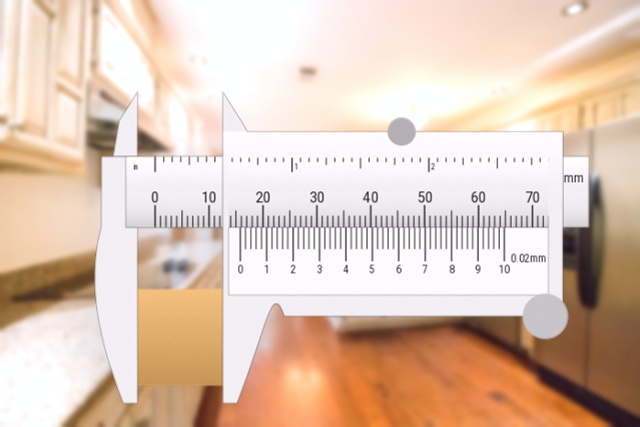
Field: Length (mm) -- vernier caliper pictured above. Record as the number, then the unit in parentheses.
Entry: 15.8 (mm)
